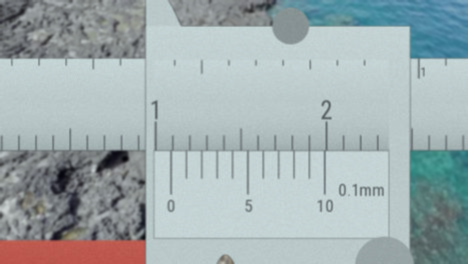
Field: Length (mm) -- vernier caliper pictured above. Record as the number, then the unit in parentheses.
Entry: 10.9 (mm)
